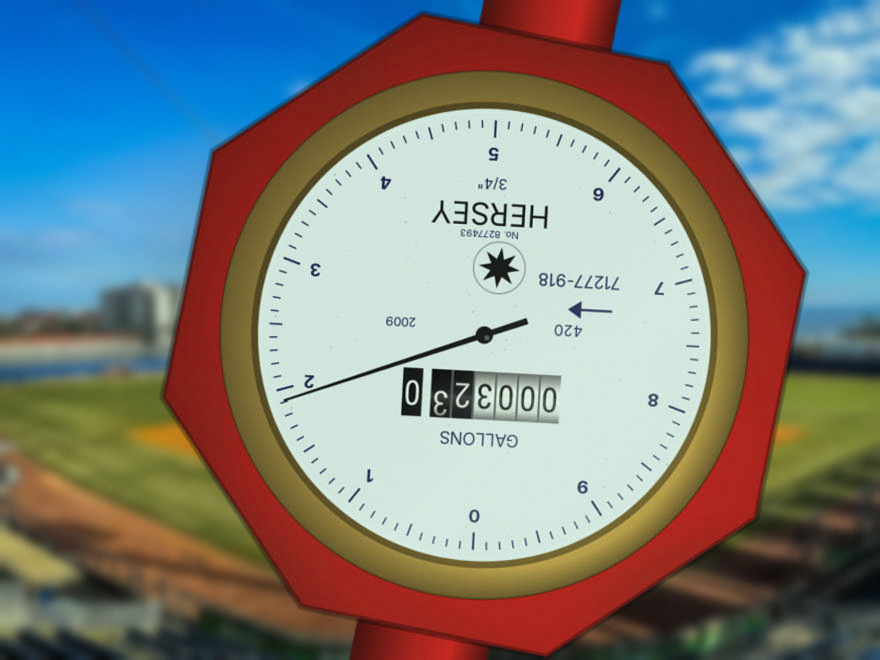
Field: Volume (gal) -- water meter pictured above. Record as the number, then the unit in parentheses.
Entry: 3231.9 (gal)
